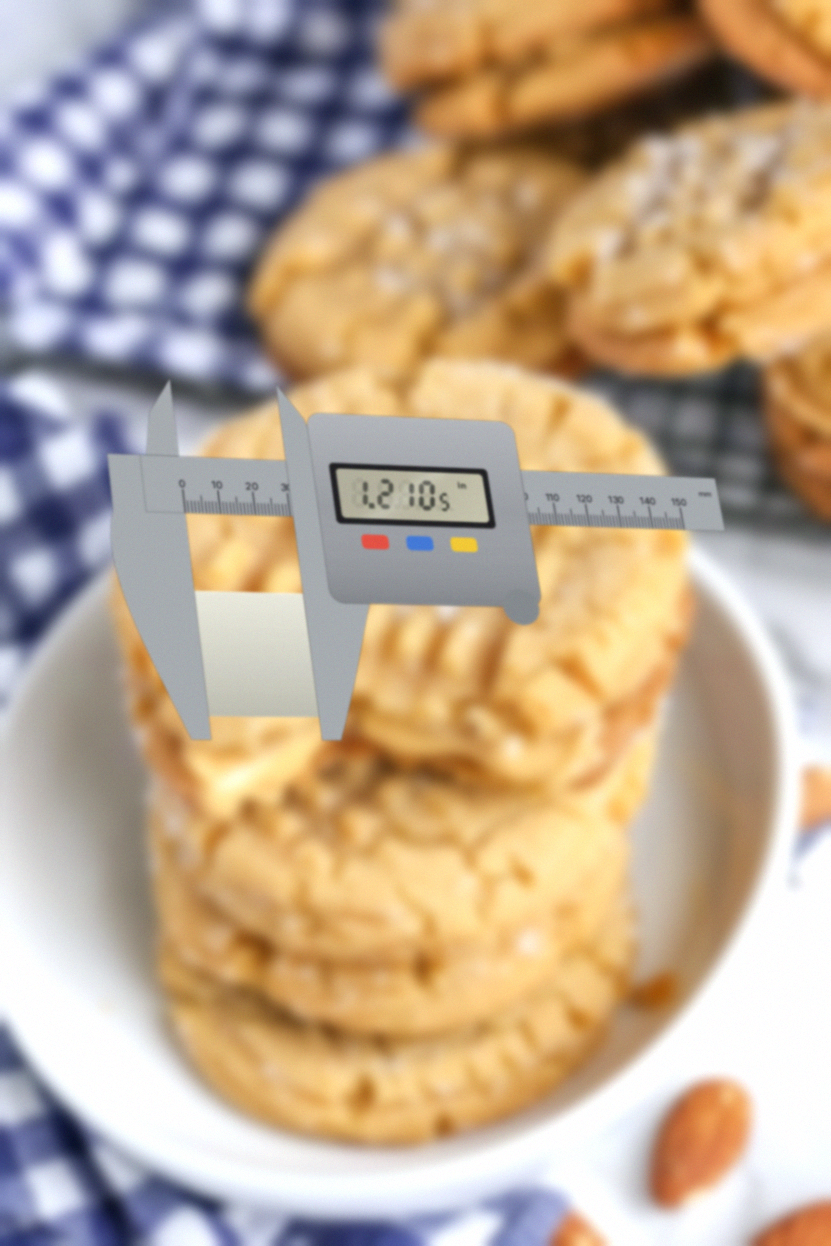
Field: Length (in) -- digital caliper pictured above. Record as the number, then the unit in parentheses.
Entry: 1.2105 (in)
